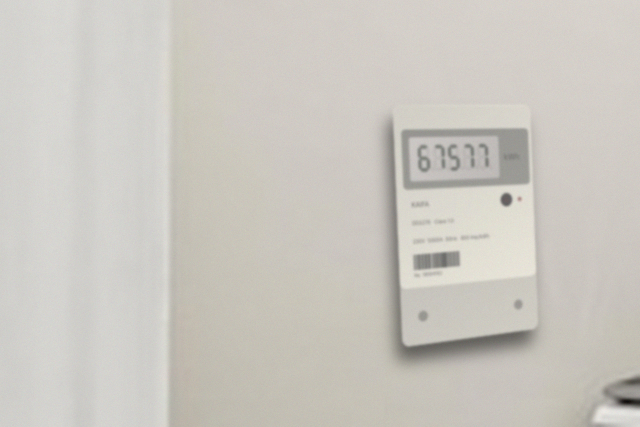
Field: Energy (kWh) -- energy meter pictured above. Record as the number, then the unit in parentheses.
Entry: 67577 (kWh)
